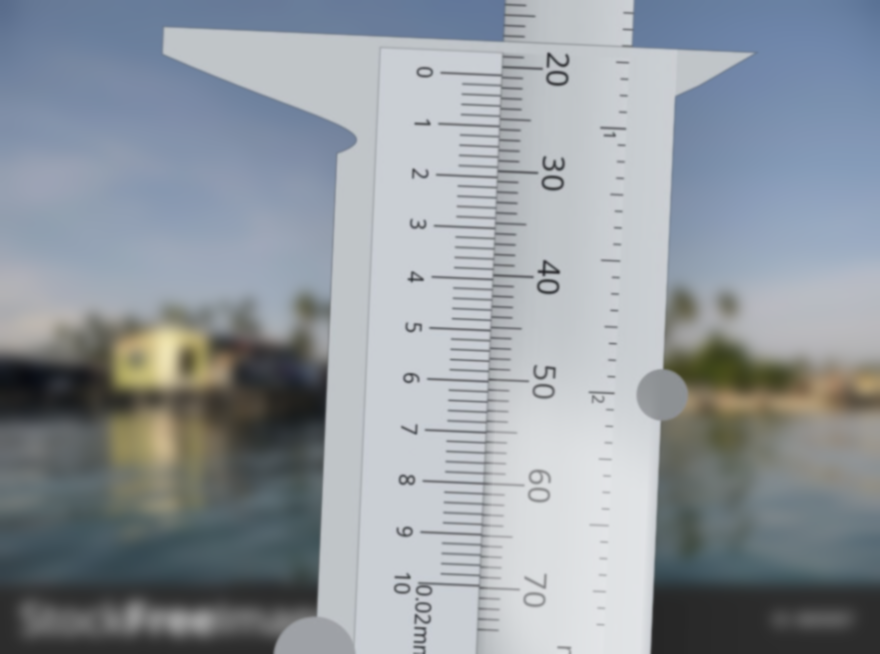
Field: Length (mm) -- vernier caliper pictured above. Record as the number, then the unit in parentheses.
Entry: 20.8 (mm)
